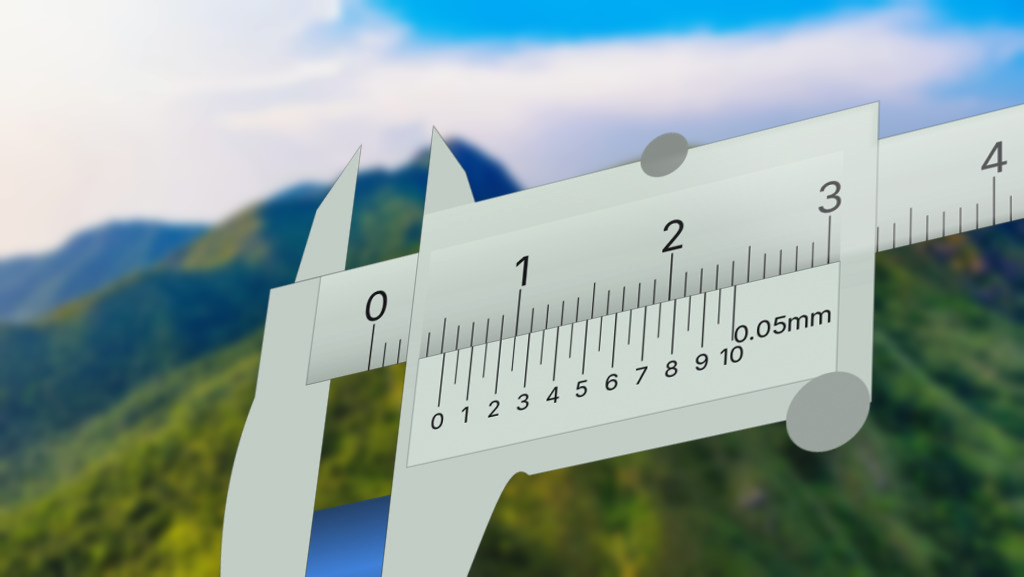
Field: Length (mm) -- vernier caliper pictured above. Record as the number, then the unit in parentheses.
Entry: 5.2 (mm)
